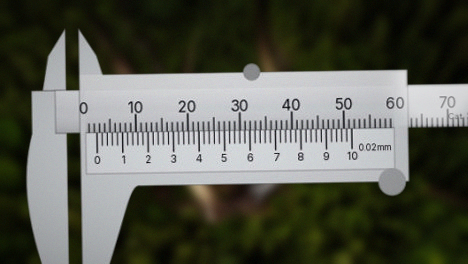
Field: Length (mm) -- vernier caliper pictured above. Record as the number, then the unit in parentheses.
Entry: 2.5 (mm)
